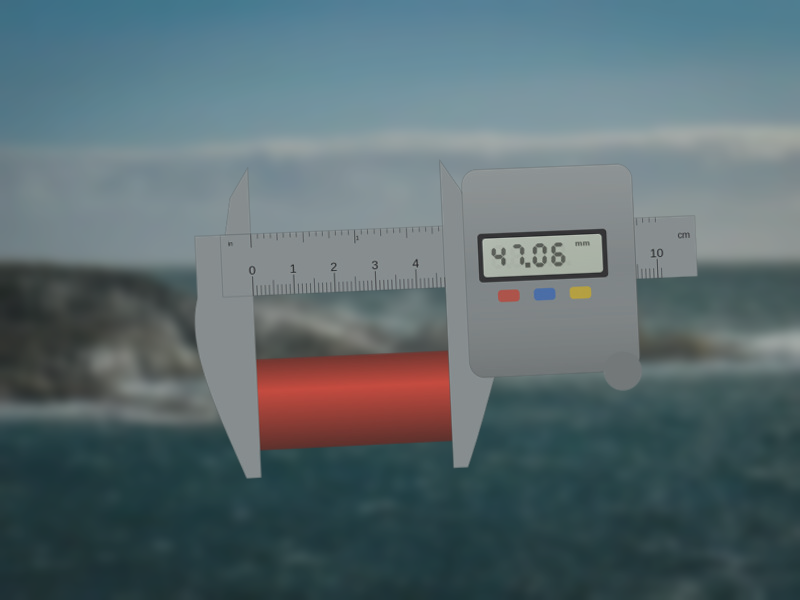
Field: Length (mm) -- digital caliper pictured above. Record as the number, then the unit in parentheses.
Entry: 47.06 (mm)
